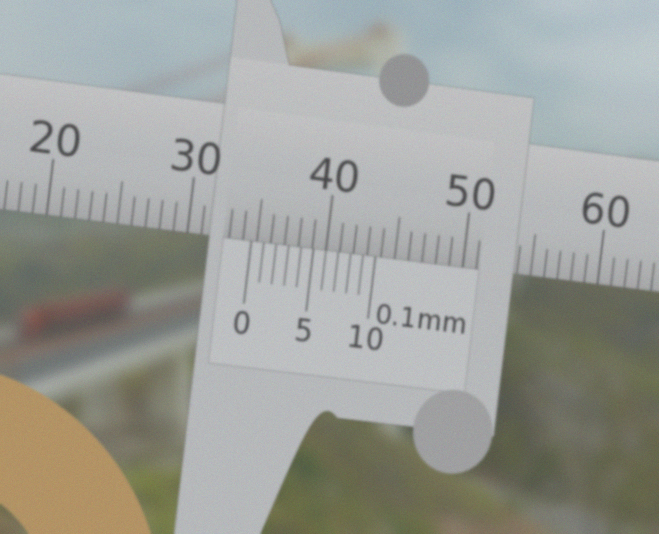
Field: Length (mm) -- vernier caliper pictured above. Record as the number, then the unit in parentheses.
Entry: 34.6 (mm)
